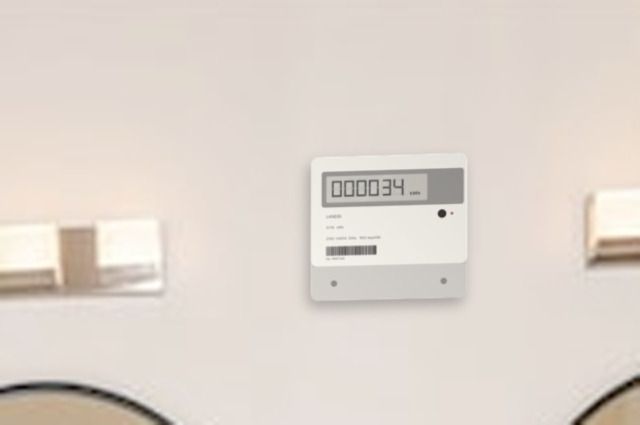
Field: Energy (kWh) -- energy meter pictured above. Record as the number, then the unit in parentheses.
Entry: 34 (kWh)
